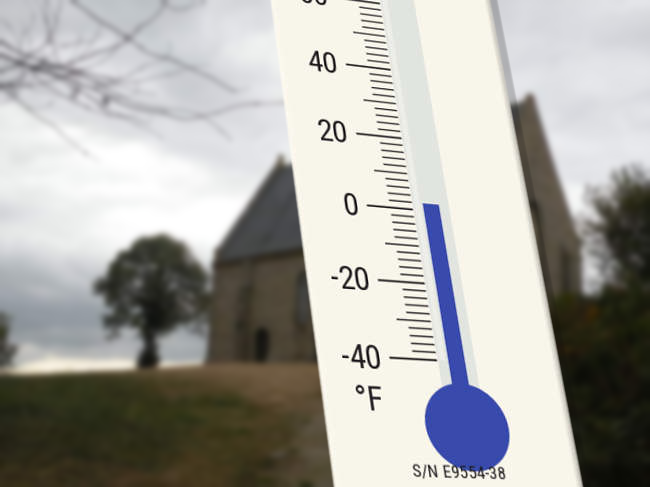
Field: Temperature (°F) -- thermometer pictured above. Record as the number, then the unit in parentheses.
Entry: 2 (°F)
